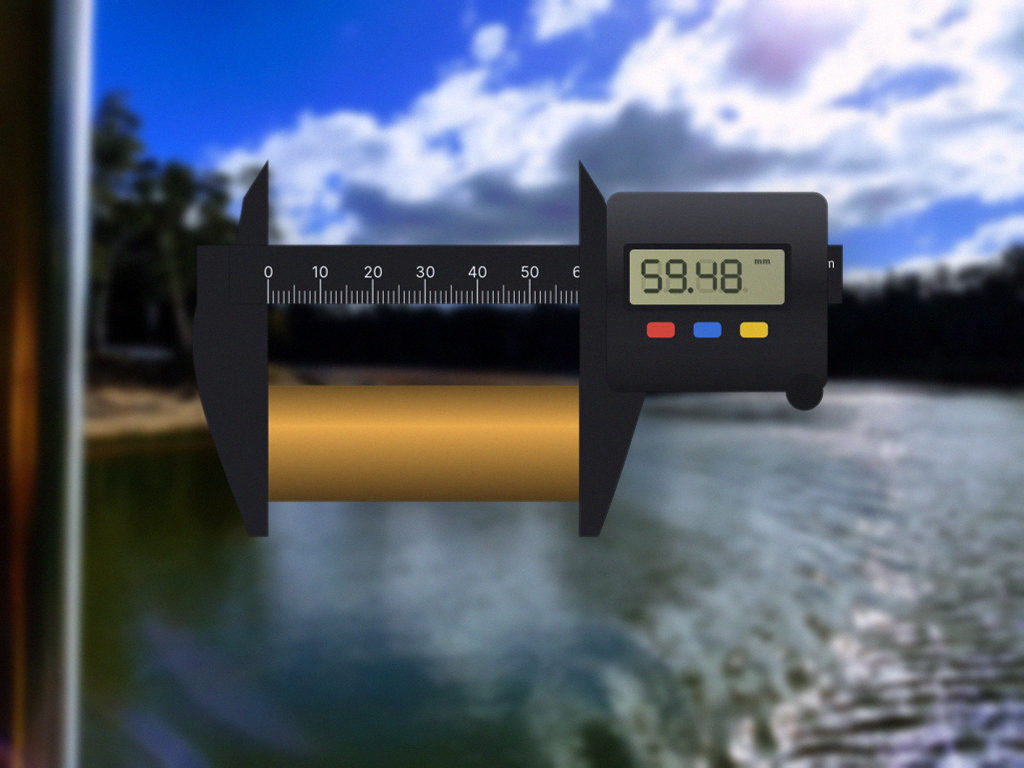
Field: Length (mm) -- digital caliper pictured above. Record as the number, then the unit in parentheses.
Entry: 59.48 (mm)
